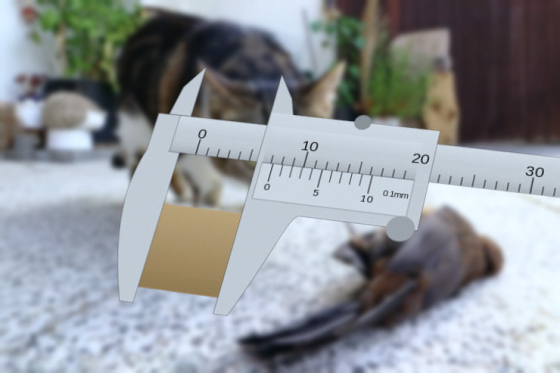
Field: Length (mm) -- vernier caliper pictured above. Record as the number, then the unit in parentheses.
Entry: 7.2 (mm)
